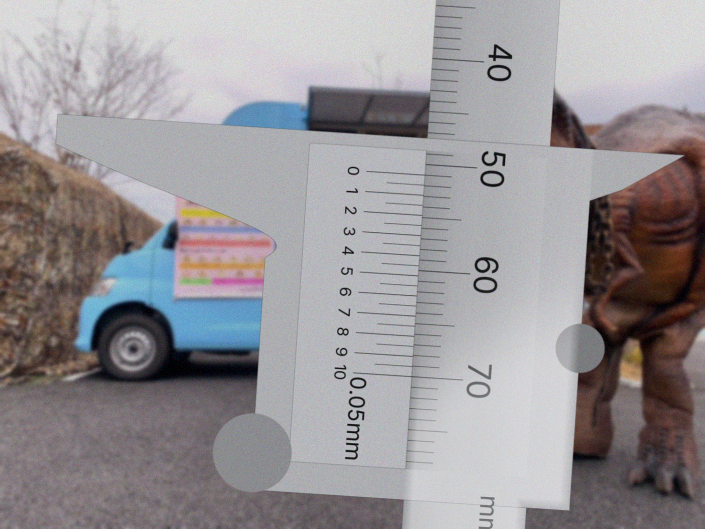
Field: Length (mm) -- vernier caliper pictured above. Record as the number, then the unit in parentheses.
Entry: 51.0 (mm)
